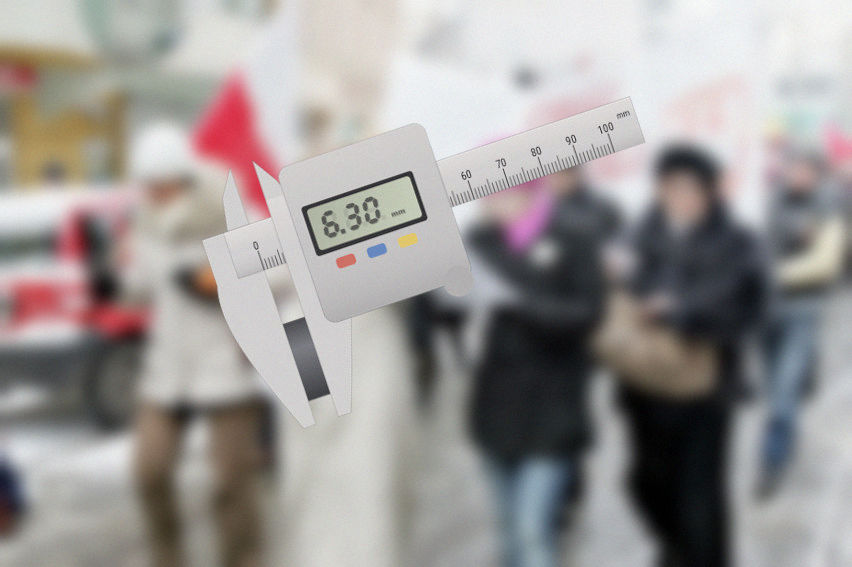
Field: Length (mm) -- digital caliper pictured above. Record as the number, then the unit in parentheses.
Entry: 6.30 (mm)
